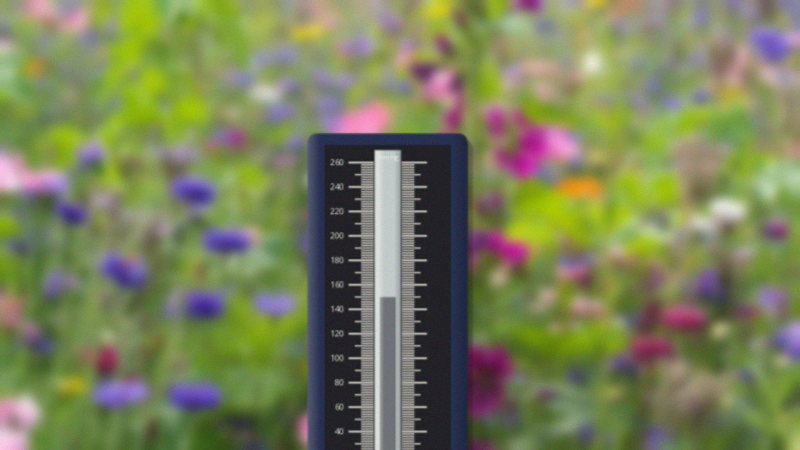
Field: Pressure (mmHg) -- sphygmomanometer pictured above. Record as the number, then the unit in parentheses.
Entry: 150 (mmHg)
